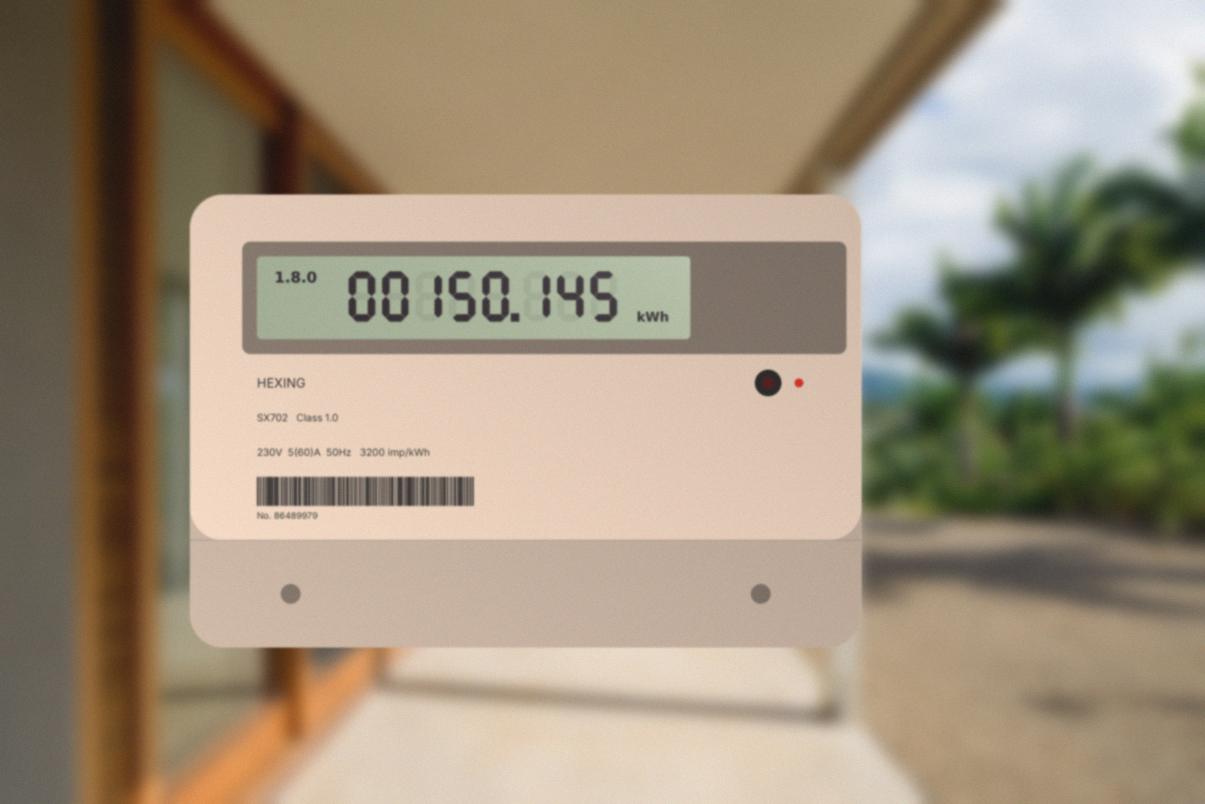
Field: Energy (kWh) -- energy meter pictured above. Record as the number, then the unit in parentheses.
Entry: 150.145 (kWh)
